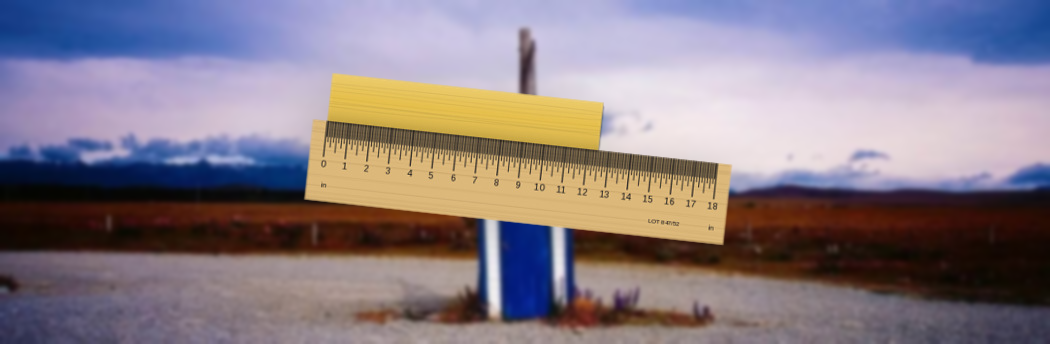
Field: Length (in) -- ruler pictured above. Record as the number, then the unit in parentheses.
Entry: 12.5 (in)
